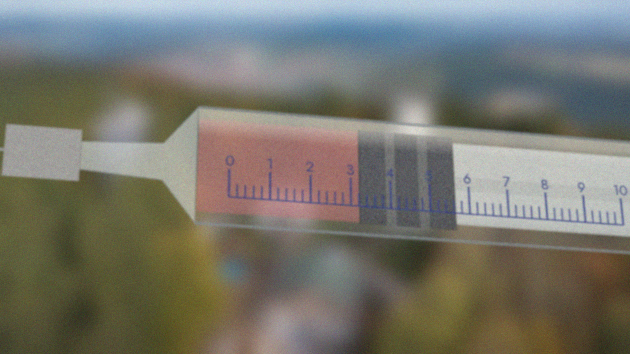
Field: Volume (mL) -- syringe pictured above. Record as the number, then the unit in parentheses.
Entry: 3.2 (mL)
